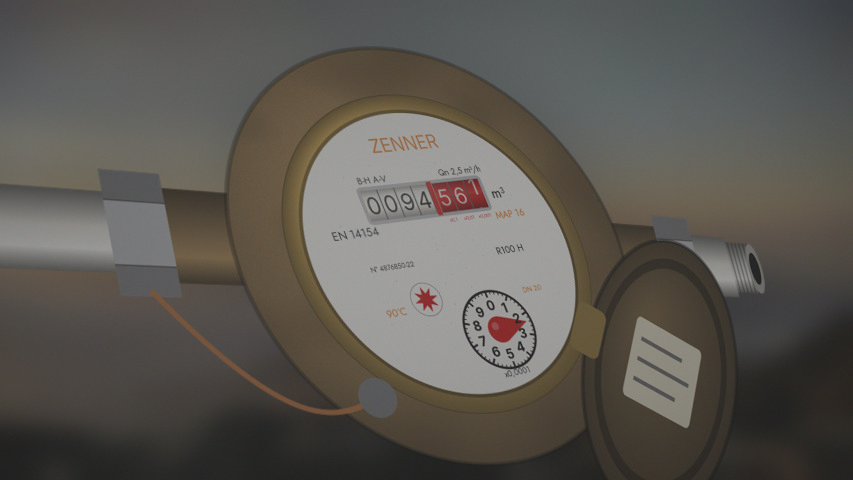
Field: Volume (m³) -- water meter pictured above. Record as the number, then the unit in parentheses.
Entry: 94.5612 (m³)
